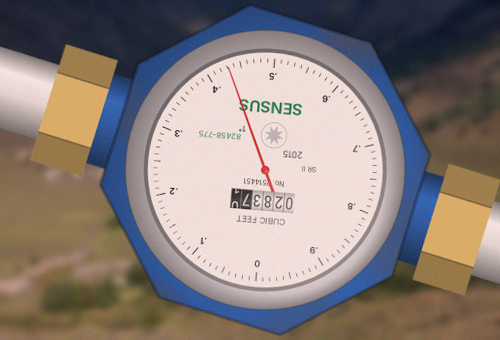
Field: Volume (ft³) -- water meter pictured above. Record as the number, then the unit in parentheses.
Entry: 28370.43 (ft³)
